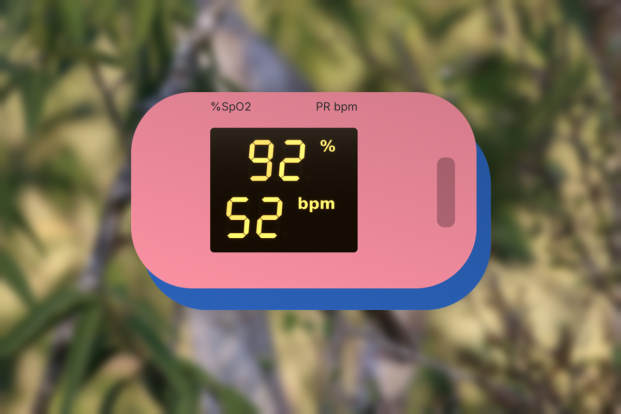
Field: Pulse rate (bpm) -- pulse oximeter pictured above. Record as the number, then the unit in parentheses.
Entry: 52 (bpm)
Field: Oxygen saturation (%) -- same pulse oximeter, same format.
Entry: 92 (%)
